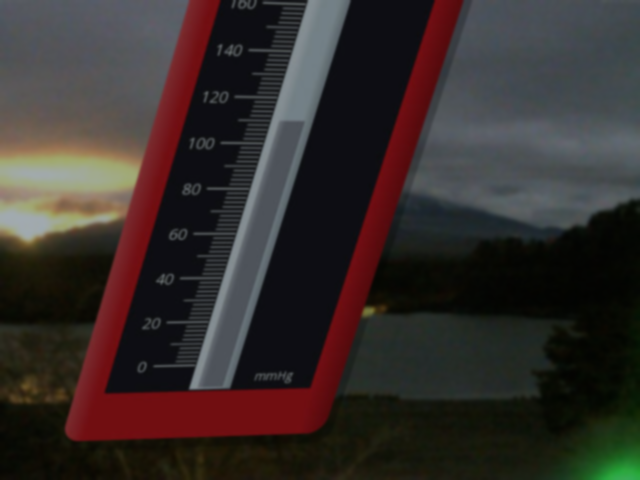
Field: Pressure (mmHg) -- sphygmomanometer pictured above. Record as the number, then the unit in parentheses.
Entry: 110 (mmHg)
